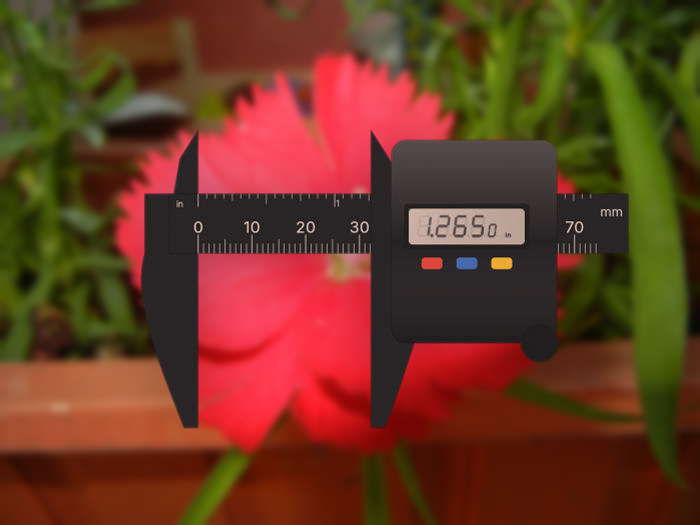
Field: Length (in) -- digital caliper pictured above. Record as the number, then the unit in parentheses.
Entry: 1.2650 (in)
